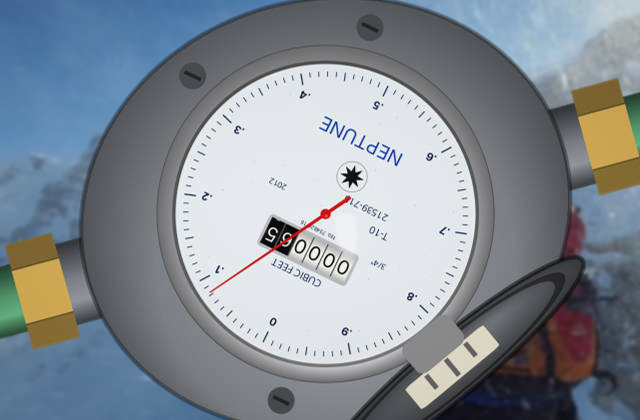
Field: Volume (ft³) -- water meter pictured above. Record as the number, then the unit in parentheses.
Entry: 65.08 (ft³)
